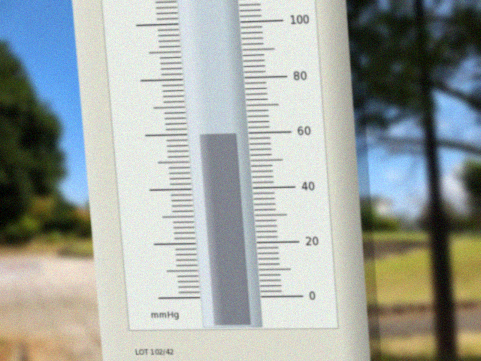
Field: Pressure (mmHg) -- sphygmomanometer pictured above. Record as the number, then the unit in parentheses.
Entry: 60 (mmHg)
